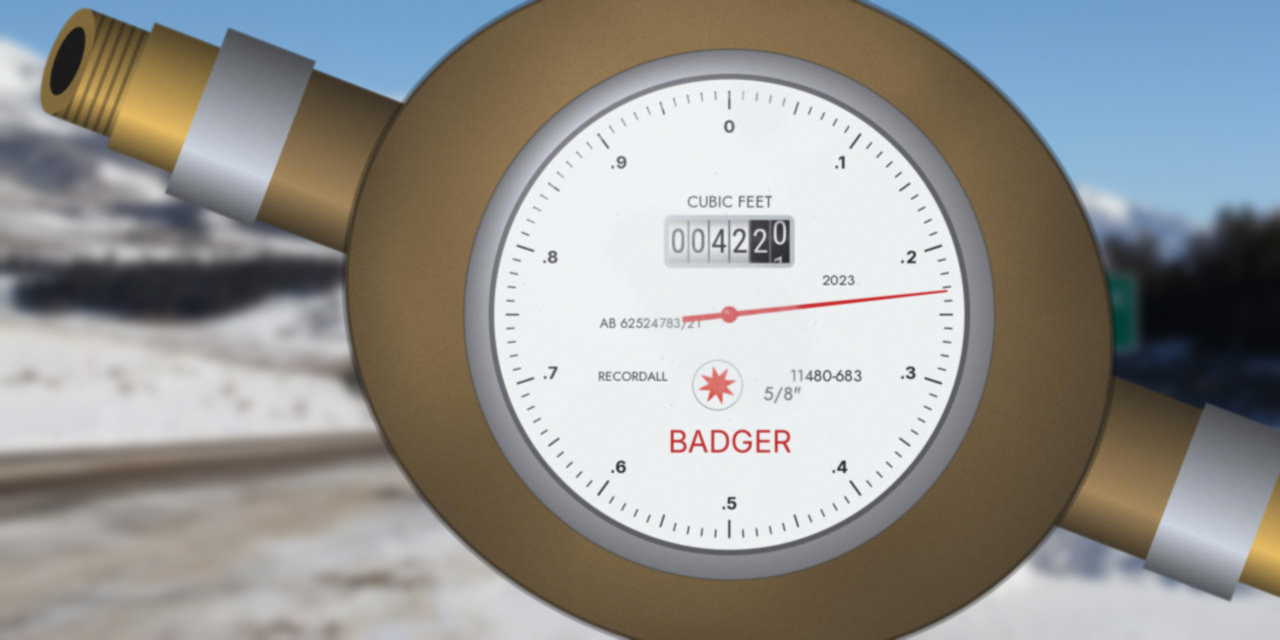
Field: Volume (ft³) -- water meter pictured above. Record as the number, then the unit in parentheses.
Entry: 4220.23 (ft³)
